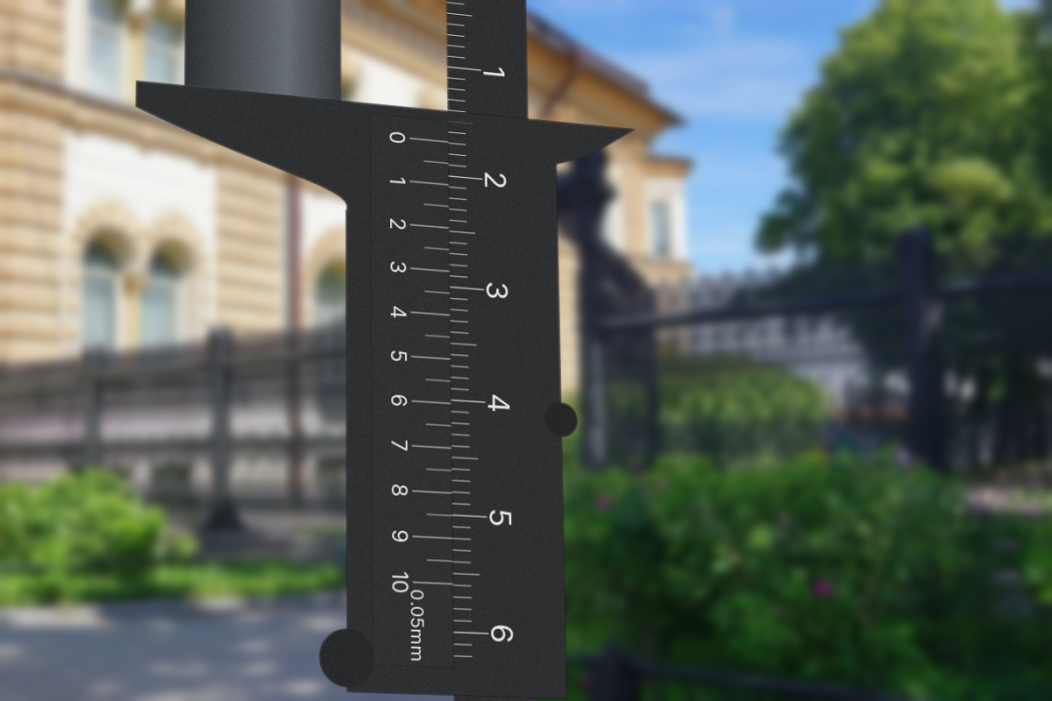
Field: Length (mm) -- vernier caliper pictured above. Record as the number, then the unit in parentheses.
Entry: 16.9 (mm)
